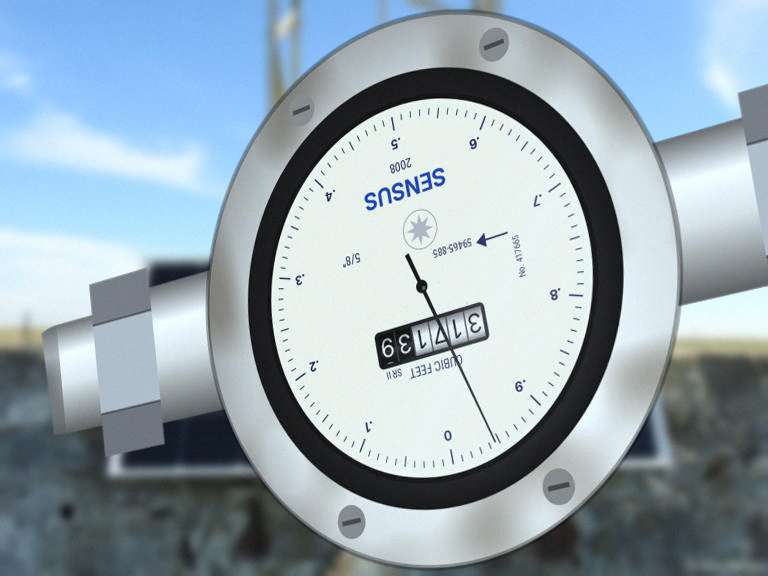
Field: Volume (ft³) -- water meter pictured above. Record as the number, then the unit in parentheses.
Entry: 317138.95 (ft³)
